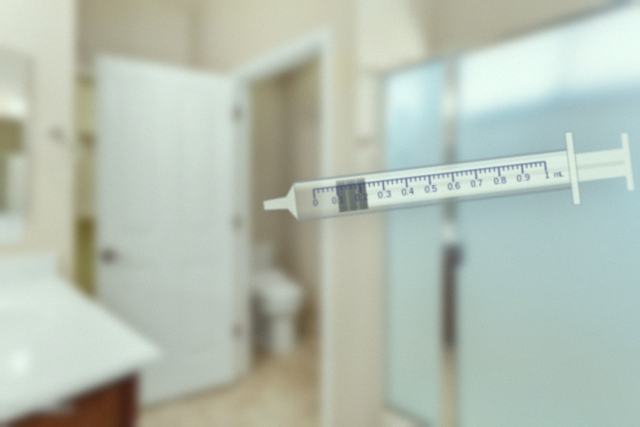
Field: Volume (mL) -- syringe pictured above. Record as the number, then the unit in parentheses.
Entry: 0.1 (mL)
